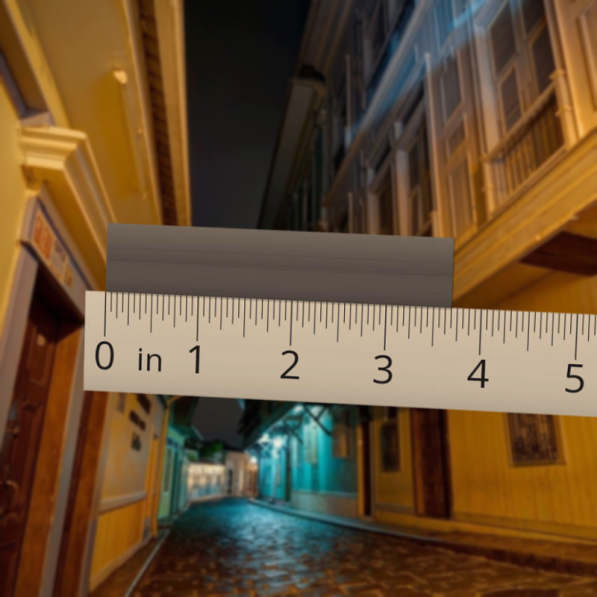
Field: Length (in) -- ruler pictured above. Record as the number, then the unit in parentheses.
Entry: 3.6875 (in)
